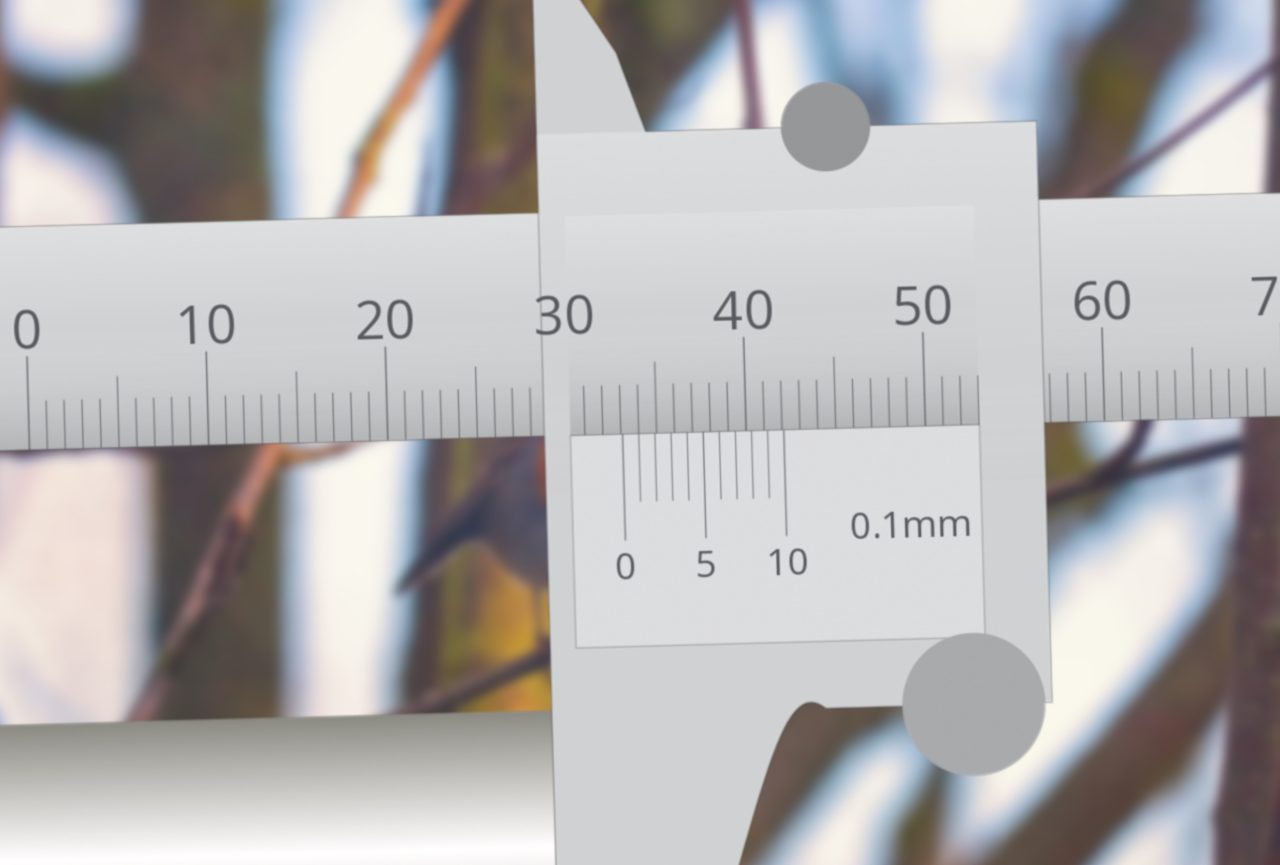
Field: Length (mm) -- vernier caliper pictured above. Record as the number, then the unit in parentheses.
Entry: 33.1 (mm)
